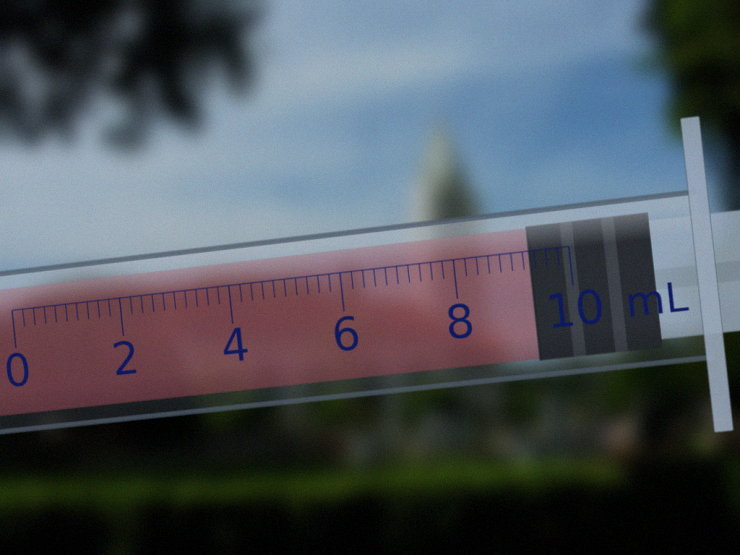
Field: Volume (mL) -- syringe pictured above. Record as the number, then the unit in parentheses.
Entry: 9.3 (mL)
